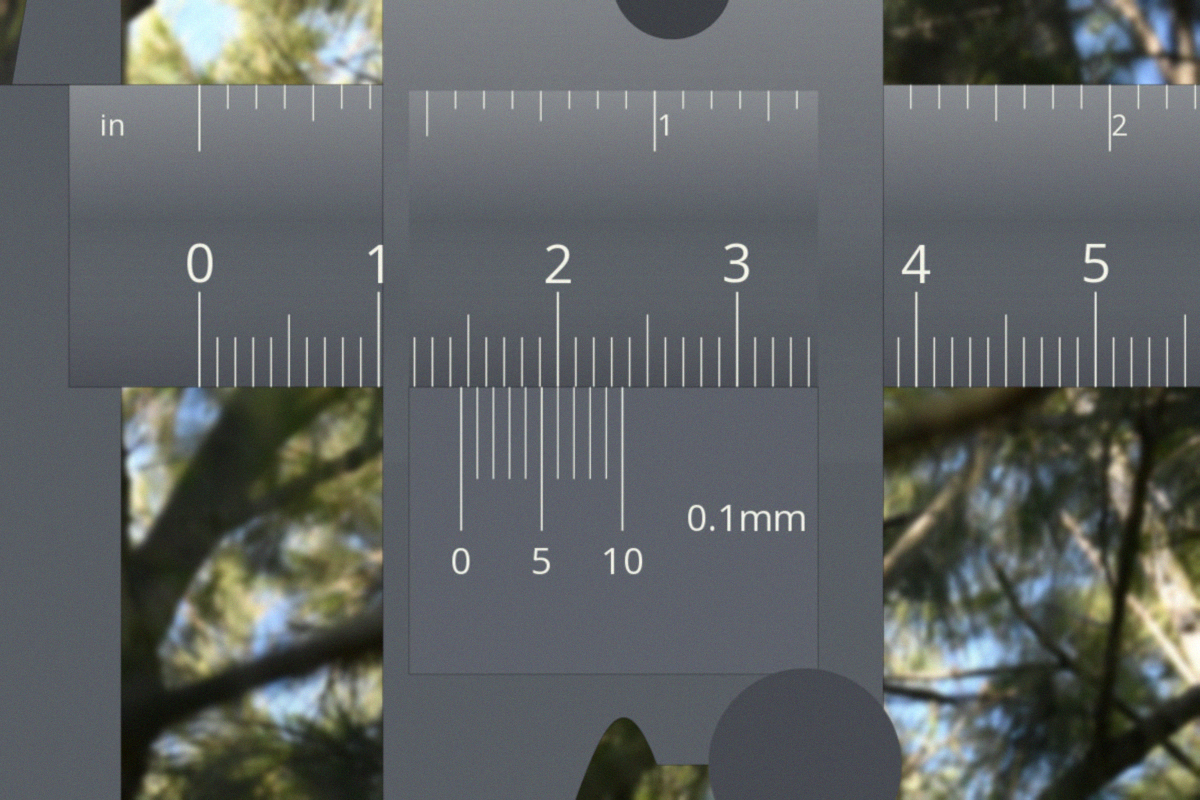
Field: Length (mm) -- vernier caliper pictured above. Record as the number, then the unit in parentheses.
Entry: 14.6 (mm)
